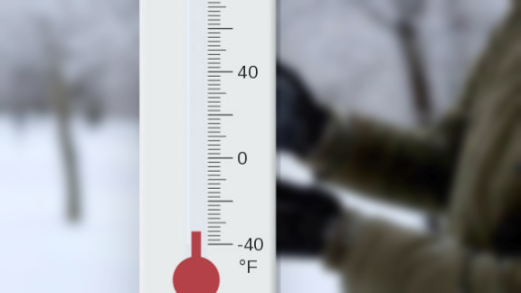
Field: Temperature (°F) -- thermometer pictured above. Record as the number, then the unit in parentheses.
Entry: -34 (°F)
